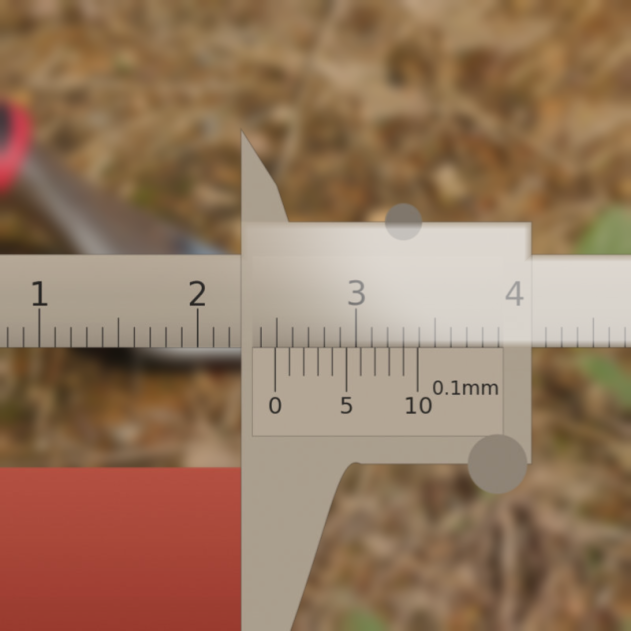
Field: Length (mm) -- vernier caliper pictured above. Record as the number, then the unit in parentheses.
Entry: 24.9 (mm)
